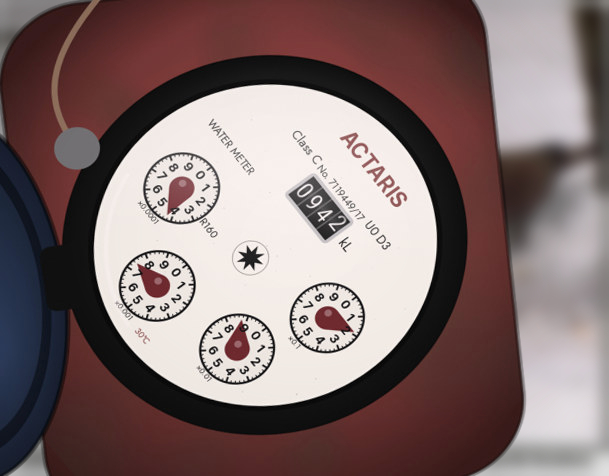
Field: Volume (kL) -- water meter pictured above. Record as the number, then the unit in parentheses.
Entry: 942.1874 (kL)
